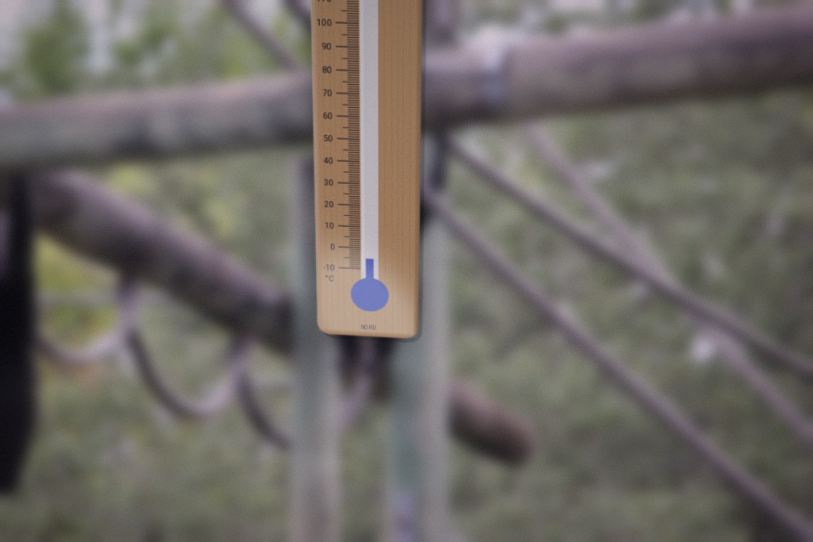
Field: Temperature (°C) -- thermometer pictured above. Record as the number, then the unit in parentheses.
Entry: -5 (°C)
